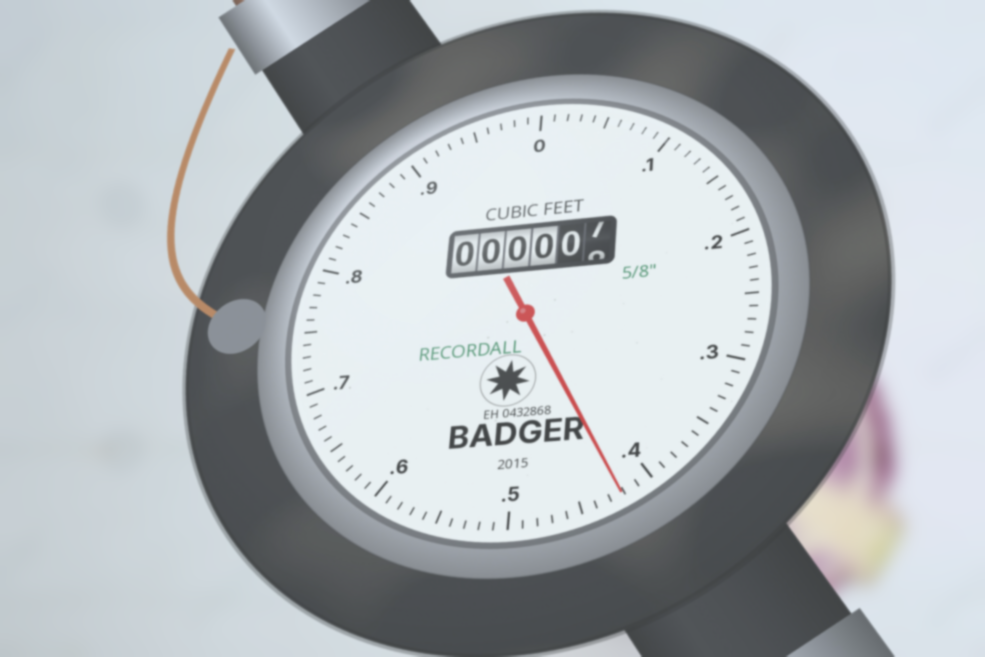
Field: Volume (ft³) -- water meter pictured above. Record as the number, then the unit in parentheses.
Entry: 7.42 (ft³)
